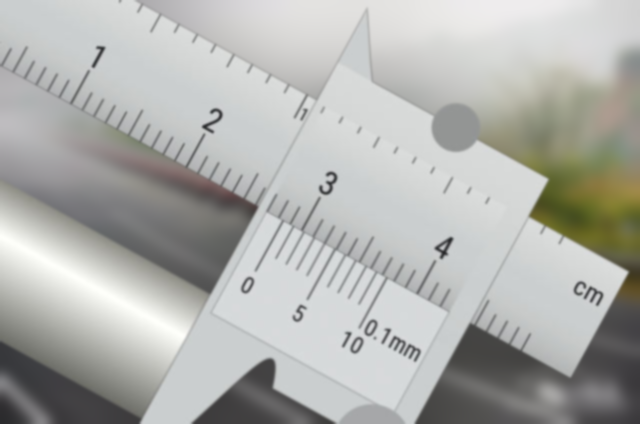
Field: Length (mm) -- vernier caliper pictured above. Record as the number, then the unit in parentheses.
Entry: 28.4 (mm)
